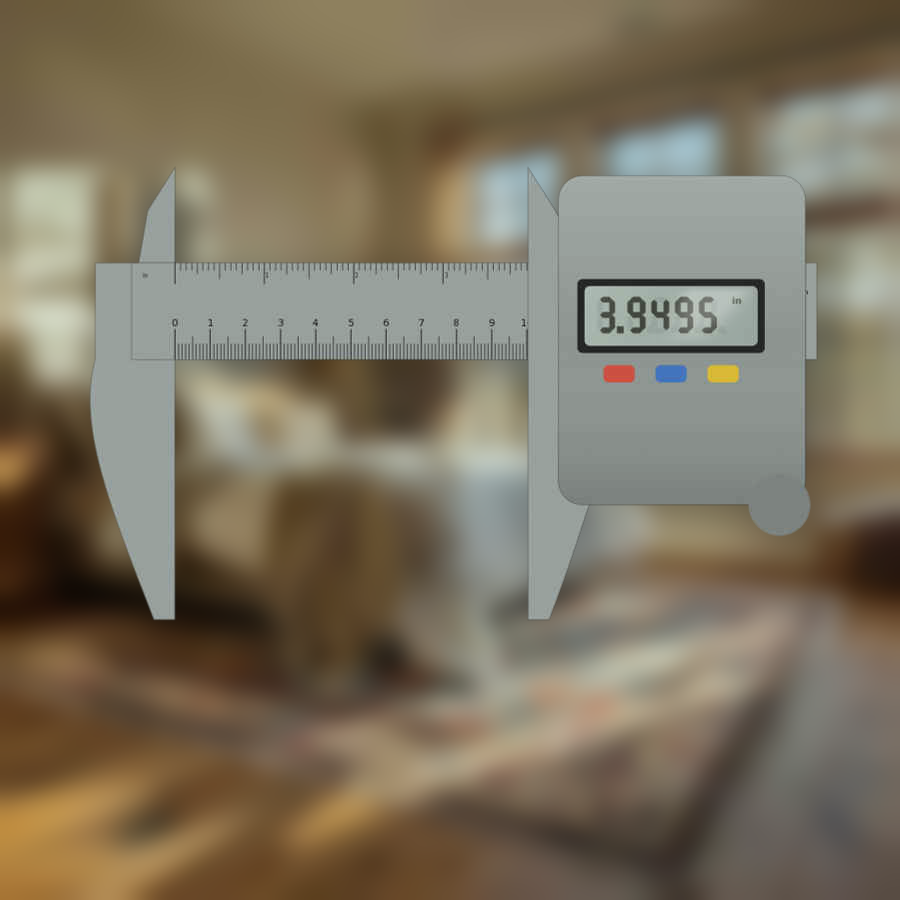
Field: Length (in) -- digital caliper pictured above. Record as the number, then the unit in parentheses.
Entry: 3.9495 (in)
